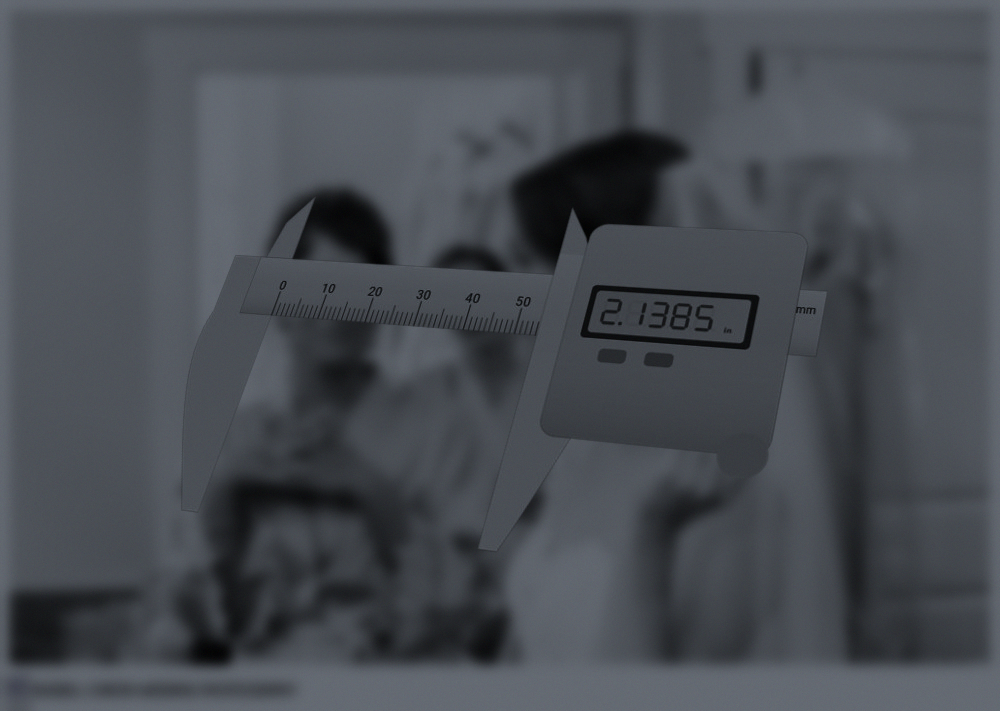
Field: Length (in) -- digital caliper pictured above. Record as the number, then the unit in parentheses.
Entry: 2.1385 (in)
